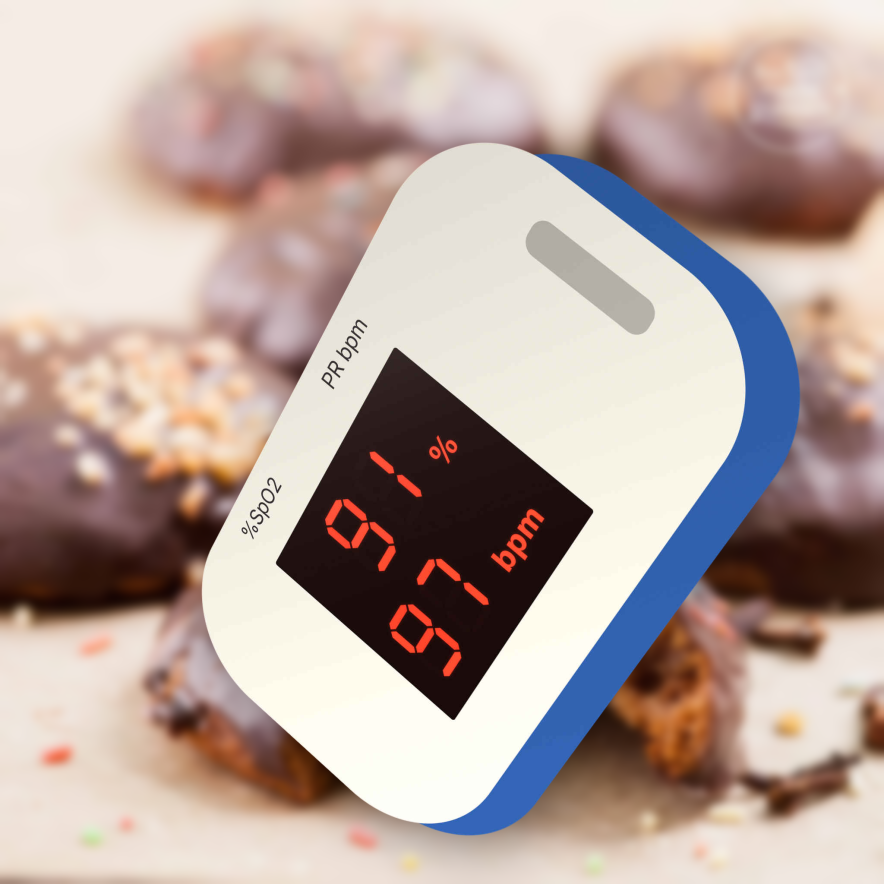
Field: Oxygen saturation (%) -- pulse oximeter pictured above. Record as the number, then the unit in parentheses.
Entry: 91 (%)
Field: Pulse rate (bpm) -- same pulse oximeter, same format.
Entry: 97 (bpm)
